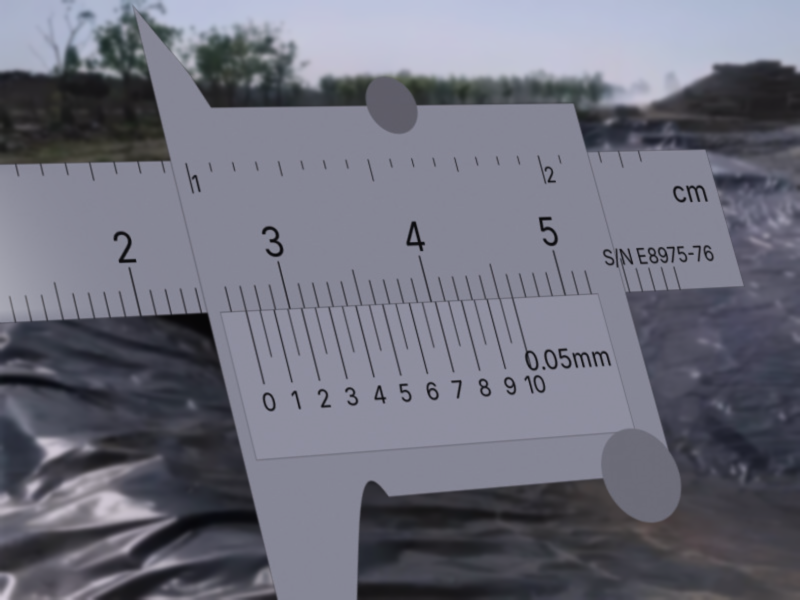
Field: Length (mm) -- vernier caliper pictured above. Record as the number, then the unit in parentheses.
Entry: 27.0 (mm)
